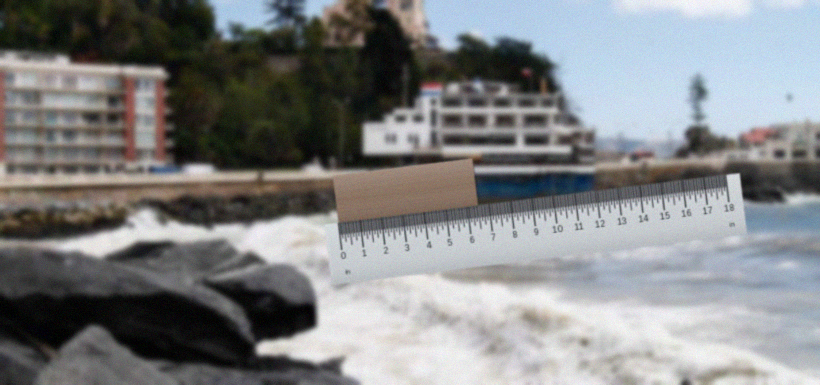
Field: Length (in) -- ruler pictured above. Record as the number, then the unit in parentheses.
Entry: 6.5 (in)
